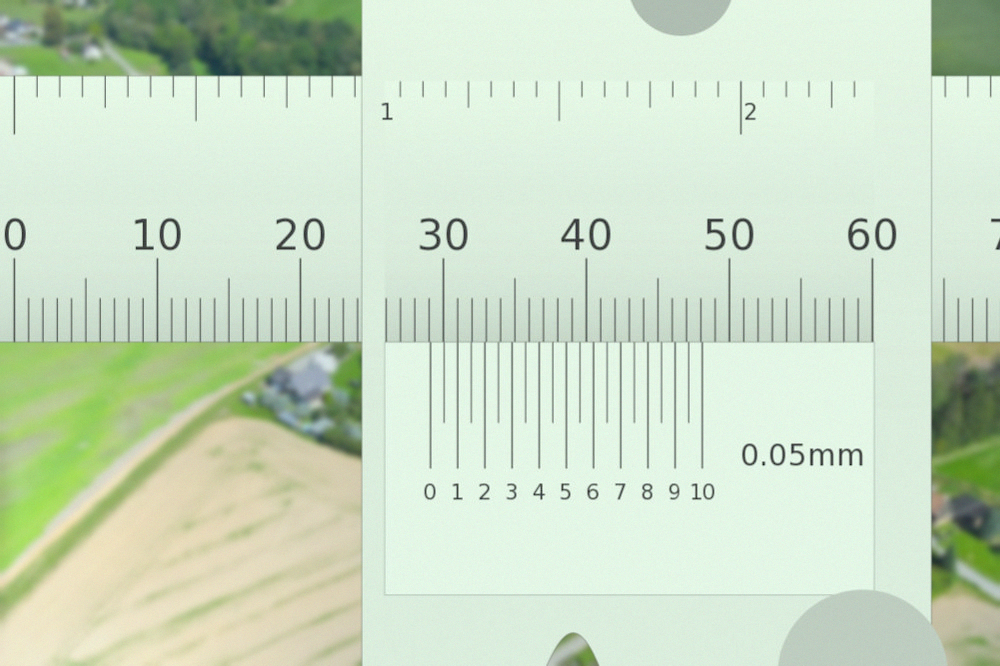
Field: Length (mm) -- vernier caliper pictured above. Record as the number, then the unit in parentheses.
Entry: 29.1 (mm)
